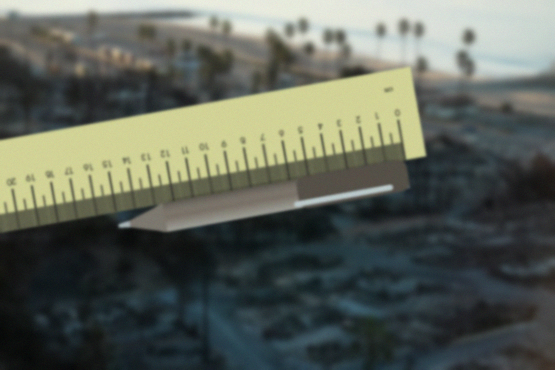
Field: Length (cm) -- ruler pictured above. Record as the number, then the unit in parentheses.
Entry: 15 (cm)
